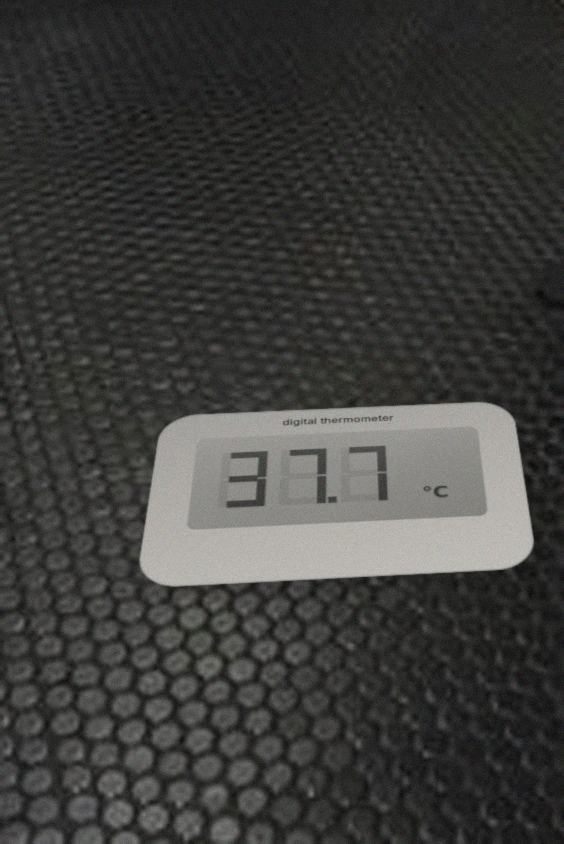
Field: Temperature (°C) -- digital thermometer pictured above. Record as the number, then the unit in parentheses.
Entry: 37.7 (°C)
